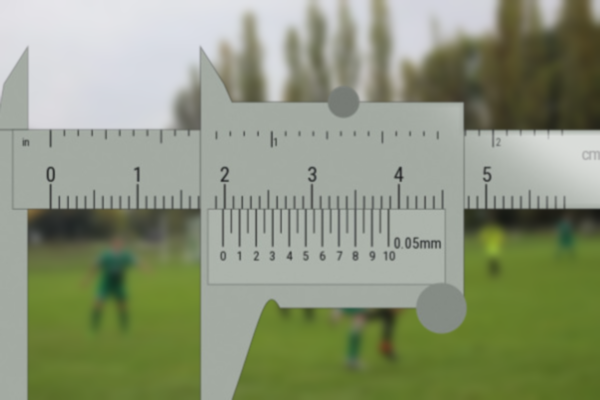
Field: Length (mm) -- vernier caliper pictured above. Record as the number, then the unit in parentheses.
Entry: 19.8 (mm)
